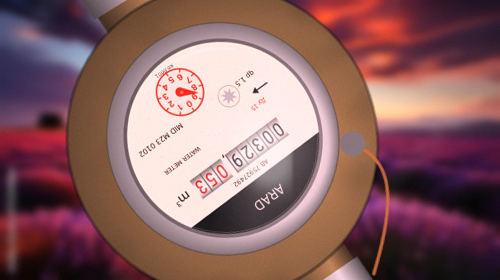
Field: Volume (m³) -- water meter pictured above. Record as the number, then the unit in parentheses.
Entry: 329.0538 (m³)
